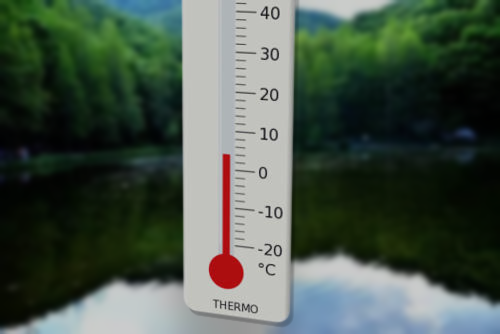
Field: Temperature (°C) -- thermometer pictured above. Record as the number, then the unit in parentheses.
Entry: 4 (°C)
